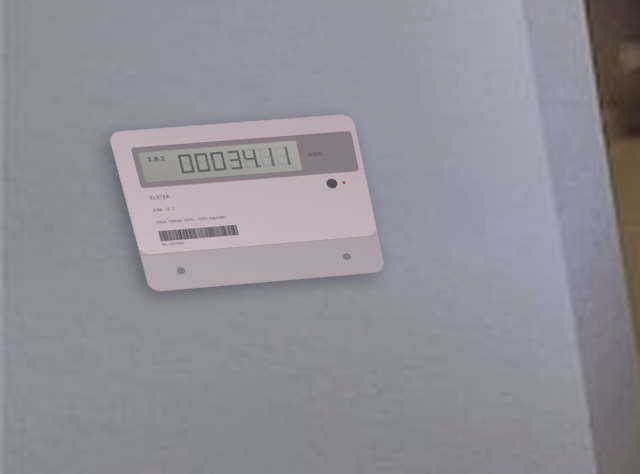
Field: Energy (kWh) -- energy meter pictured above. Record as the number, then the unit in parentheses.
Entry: 34.11 (kWh)
